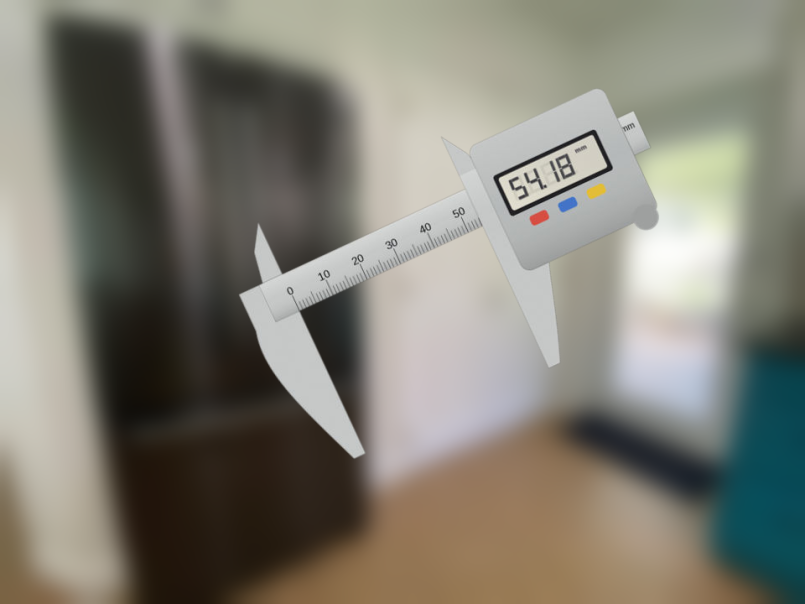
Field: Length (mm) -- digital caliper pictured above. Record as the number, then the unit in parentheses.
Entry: 54.18 (mm)
